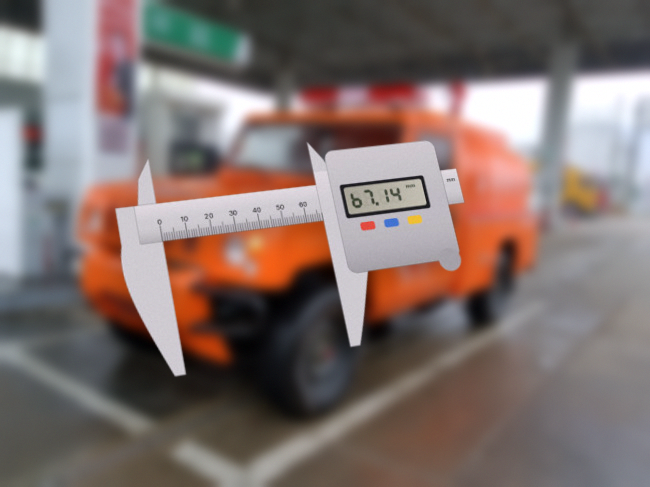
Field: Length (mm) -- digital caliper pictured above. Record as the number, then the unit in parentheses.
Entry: 67.14 (mm)
